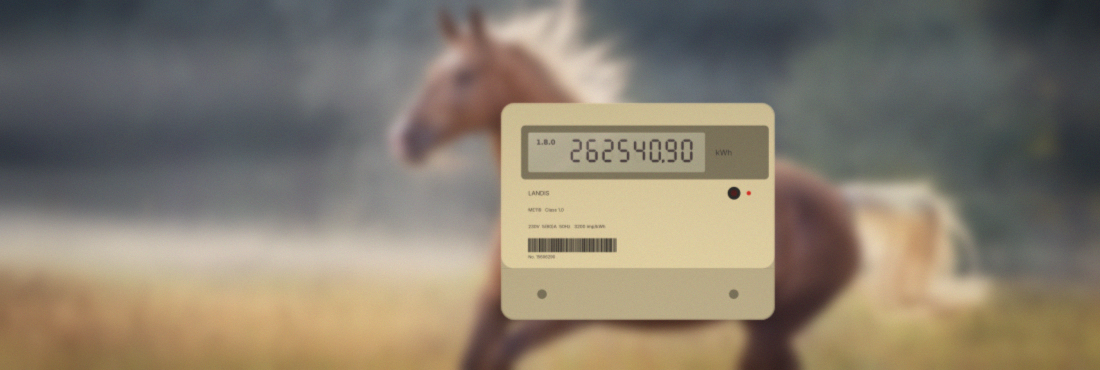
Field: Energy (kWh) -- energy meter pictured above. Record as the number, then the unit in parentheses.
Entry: 262540.90 (kWh)
